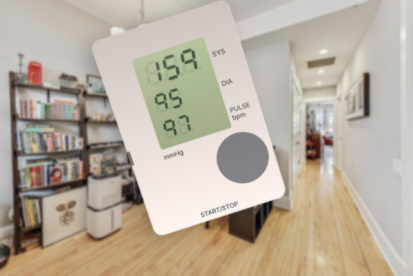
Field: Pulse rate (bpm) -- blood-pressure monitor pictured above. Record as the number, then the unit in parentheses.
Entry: 97 (bpm)
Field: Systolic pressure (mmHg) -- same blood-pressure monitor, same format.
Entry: 159 (mmHg)
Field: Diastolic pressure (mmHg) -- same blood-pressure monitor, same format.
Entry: 95 (mmHg)
